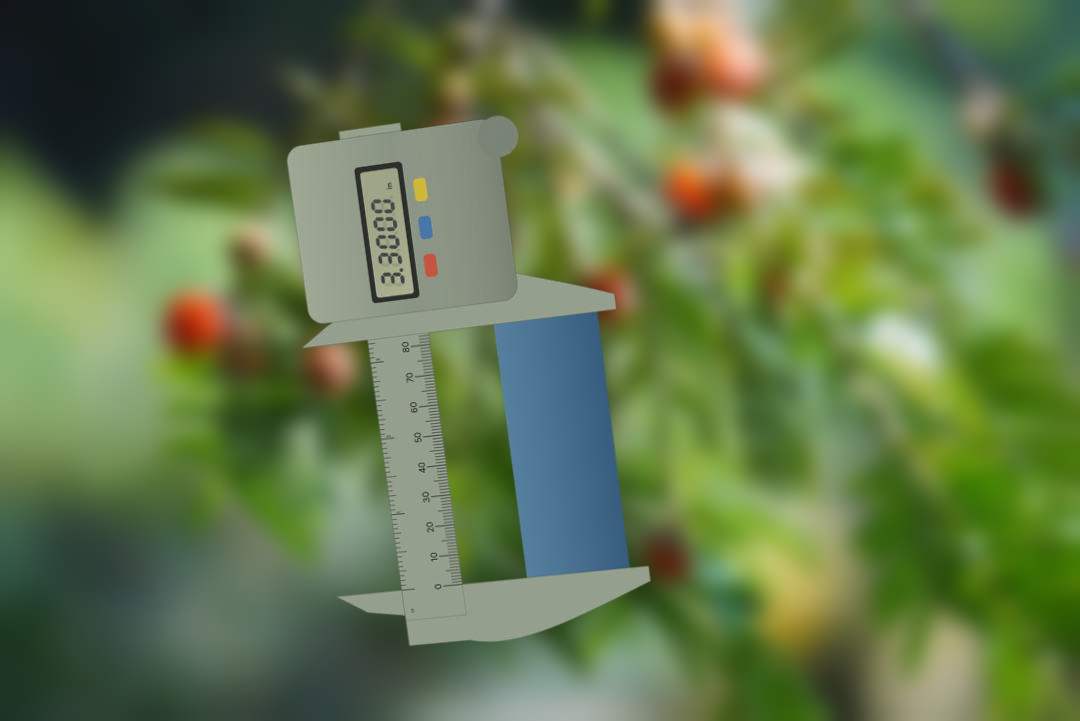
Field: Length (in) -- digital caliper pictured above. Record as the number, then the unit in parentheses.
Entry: 3.3000 (in)
